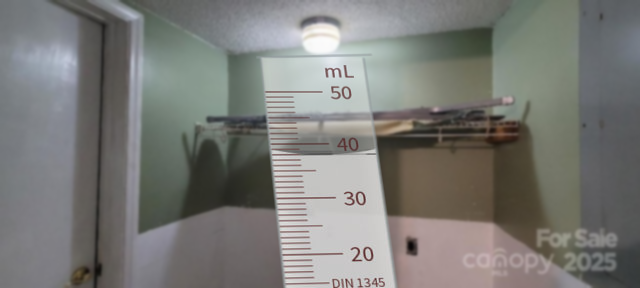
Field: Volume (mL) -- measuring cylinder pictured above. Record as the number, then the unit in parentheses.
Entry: 38 (mL)
